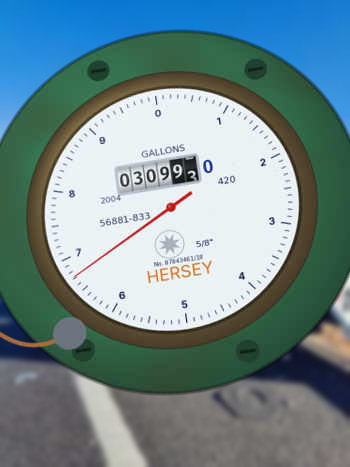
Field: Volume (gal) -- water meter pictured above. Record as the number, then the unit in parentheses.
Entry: 309926.7 (gal)
